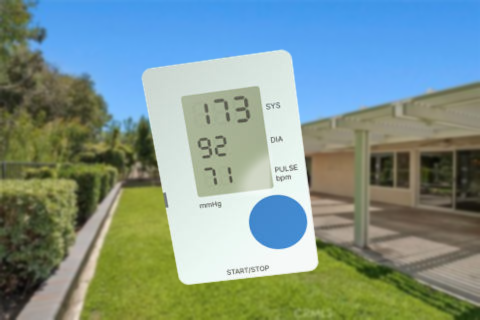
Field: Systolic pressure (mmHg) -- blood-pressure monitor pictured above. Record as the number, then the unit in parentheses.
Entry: 173 (mmHg)
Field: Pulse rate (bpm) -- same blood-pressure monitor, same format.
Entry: 71 (bpm)
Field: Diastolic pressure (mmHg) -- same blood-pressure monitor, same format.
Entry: 92 (mmHg)
